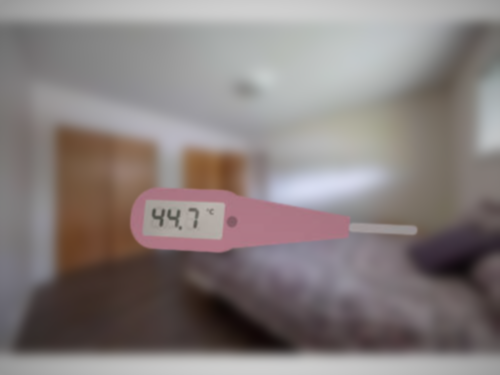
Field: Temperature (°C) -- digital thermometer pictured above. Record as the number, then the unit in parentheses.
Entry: 44.7 (°C)
